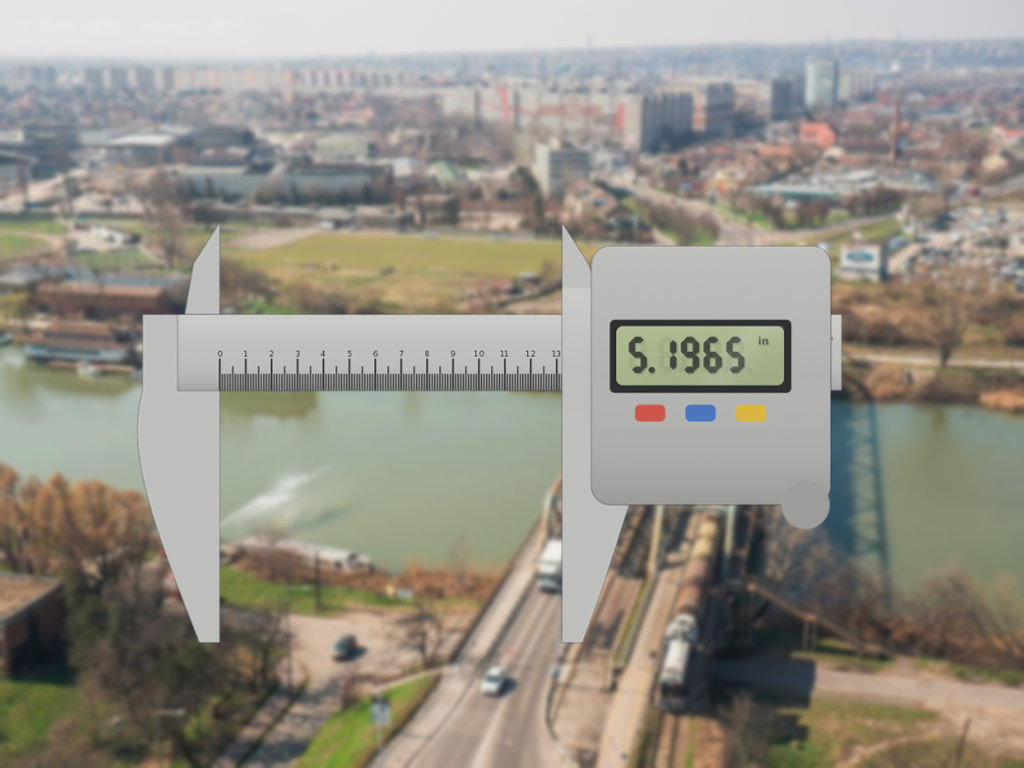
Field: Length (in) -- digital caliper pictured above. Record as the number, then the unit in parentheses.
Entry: 5.1965 (in)
